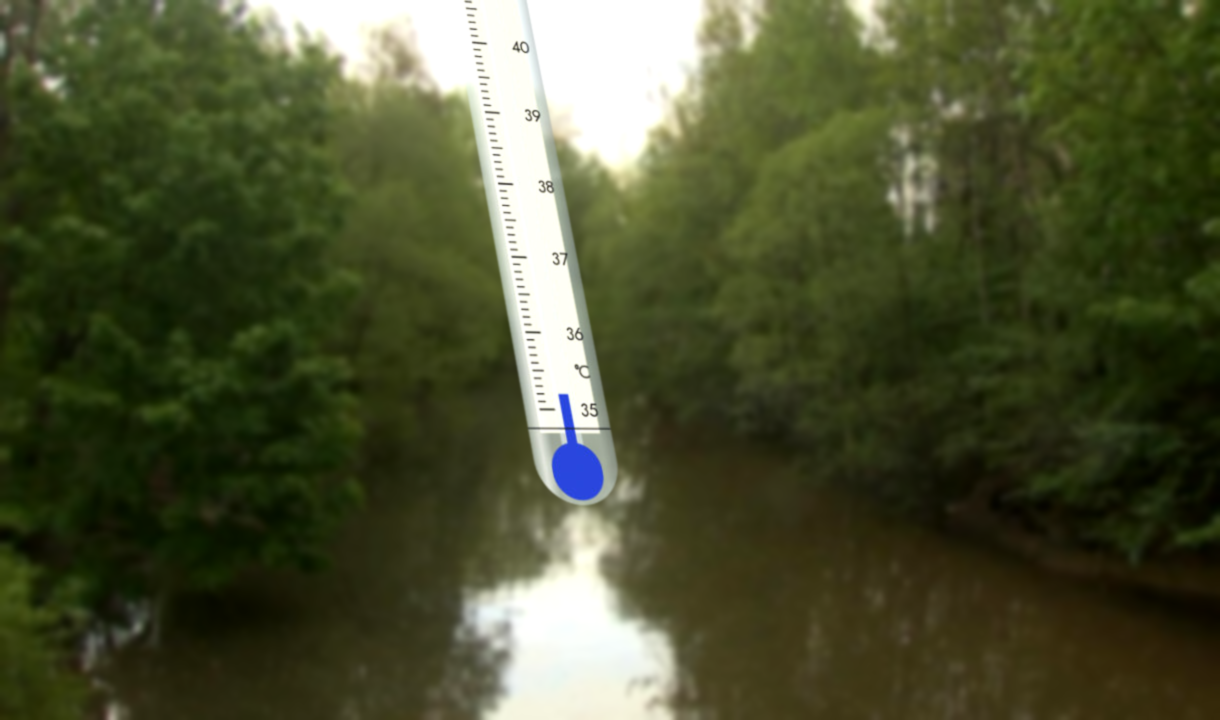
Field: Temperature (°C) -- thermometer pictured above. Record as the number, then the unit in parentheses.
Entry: 35.2 (°C)
